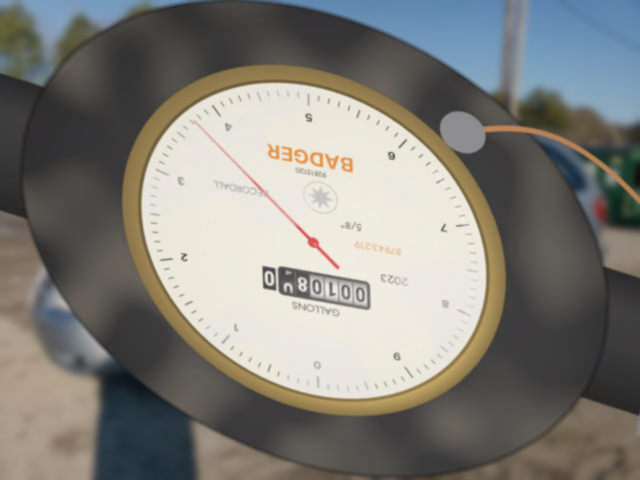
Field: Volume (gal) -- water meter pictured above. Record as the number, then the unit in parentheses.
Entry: 10803.7 (gal)
